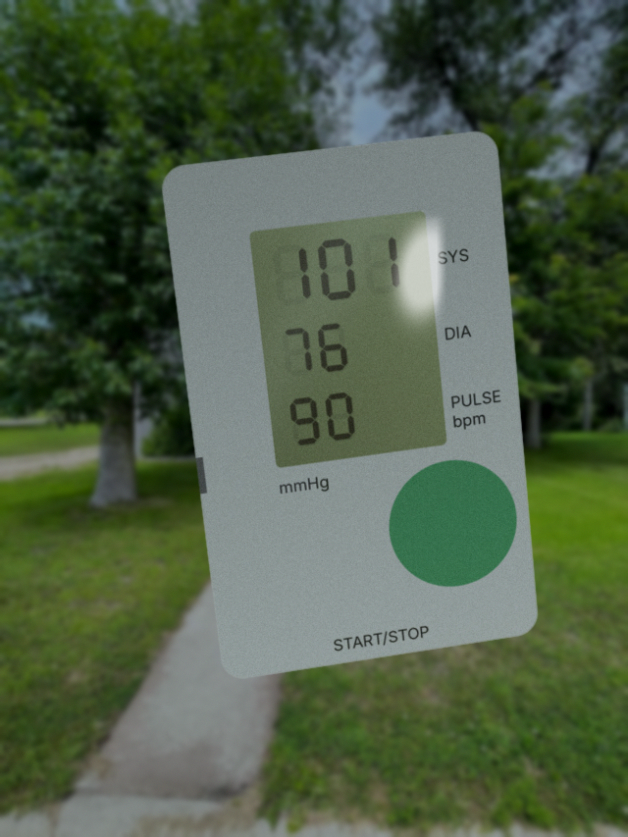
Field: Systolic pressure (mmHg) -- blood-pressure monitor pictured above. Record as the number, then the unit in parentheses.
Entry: 101 (mmHg)
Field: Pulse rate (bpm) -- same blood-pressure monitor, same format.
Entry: 90 (bpm)
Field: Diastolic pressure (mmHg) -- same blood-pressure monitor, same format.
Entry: 76 (mmHg)
